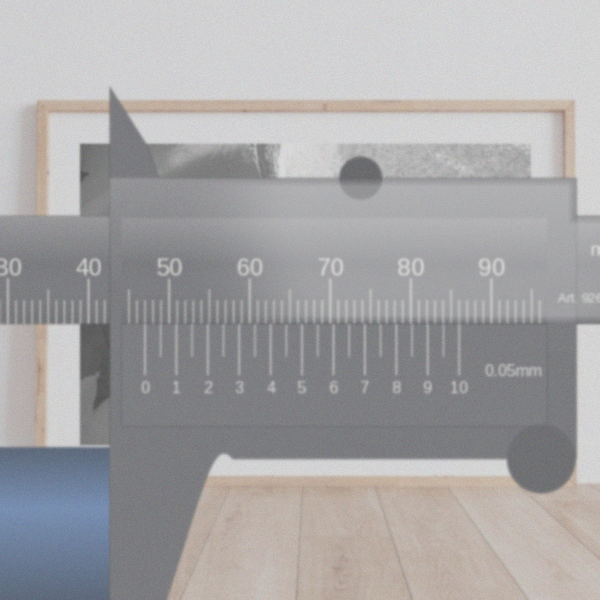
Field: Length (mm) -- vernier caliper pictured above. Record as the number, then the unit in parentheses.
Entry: 47.0 (mm)
